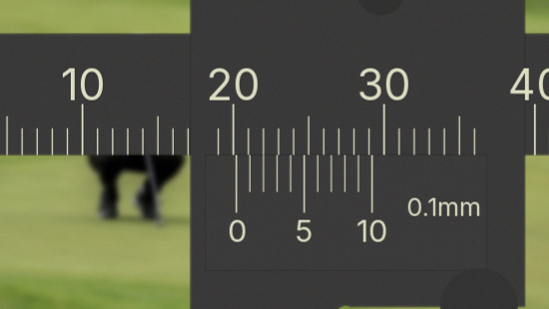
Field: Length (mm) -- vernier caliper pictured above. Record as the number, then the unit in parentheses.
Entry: 20.2 (mm)
